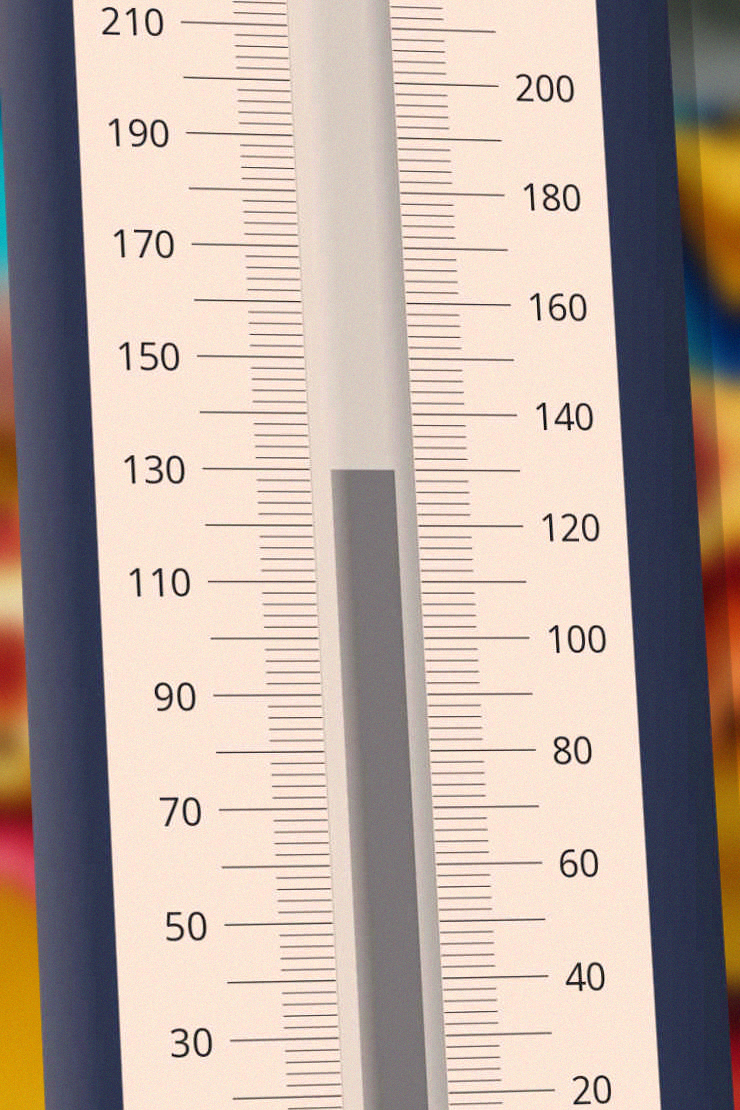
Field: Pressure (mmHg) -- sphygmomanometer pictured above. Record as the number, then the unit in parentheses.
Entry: 130 (mmHg)
